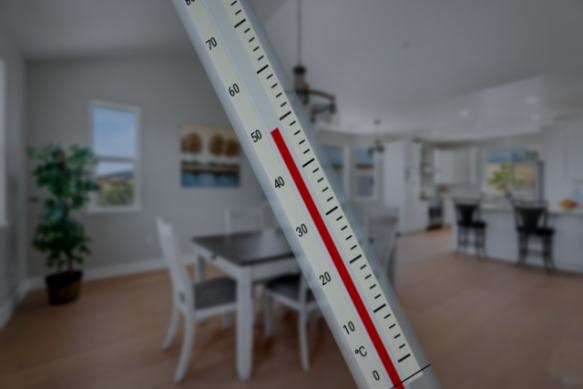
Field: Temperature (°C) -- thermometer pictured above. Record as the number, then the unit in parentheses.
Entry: 49 (°C)
